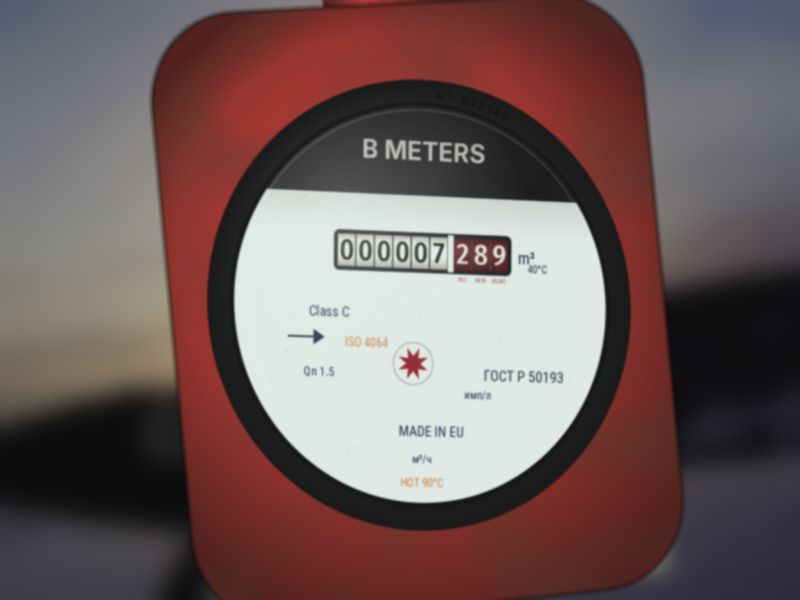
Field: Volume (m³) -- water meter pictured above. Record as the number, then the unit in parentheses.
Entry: 7.289 (m³)
